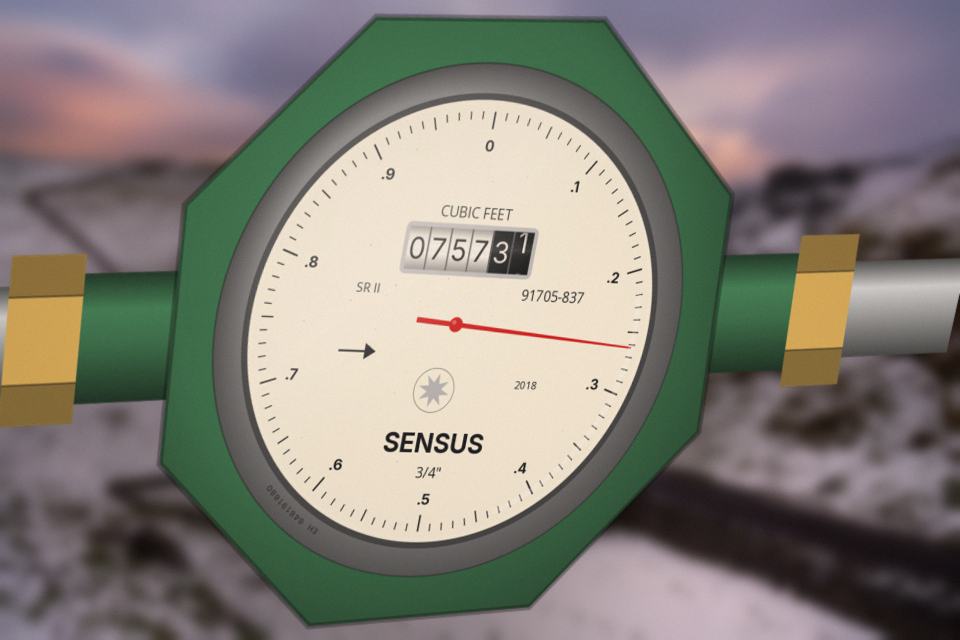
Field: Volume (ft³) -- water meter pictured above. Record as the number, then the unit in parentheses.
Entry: 75731.26 (ft³)
